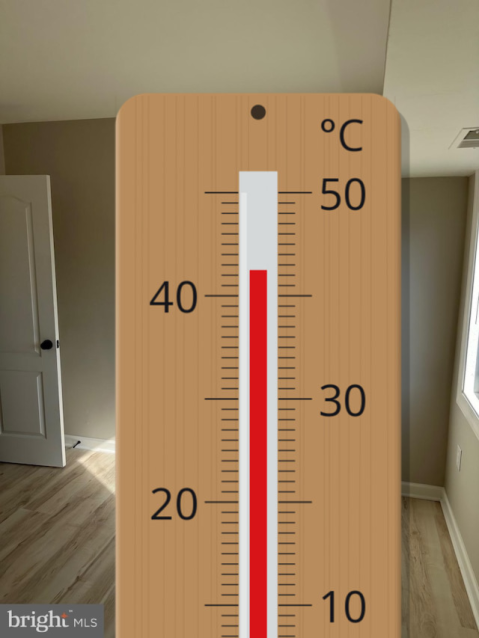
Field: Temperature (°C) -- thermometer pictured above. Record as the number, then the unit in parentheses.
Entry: 42.5 (°C)
